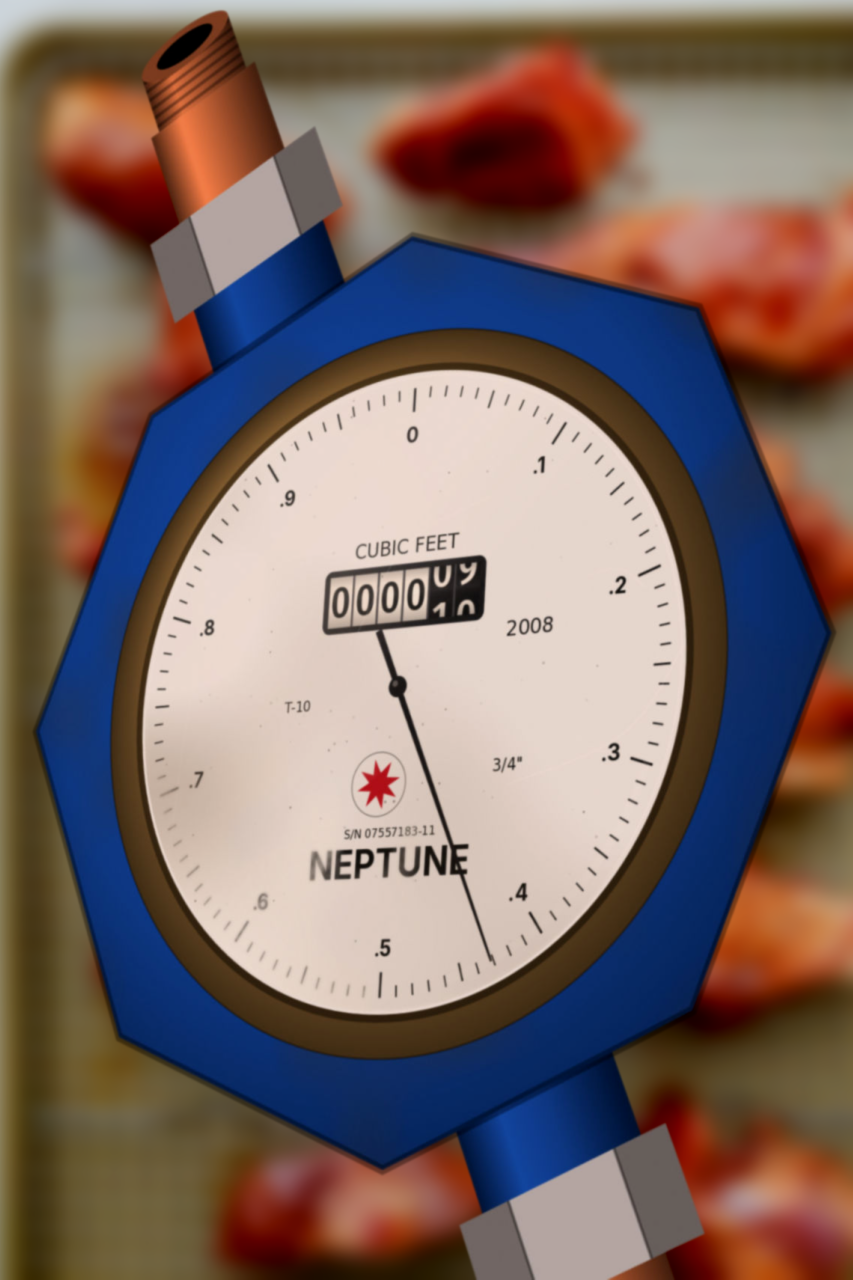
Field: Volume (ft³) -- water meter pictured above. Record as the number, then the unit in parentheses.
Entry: 9.43 (ft³)
